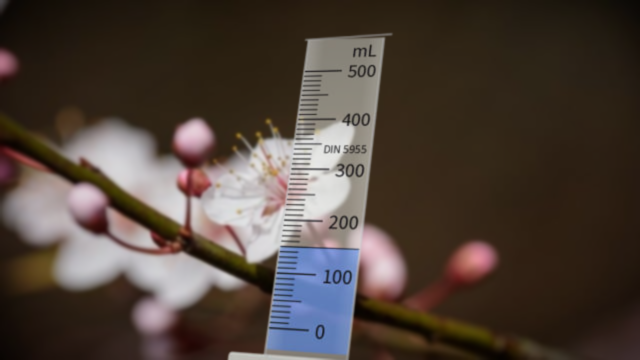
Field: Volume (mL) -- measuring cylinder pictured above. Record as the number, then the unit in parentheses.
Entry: 150 (mL)
